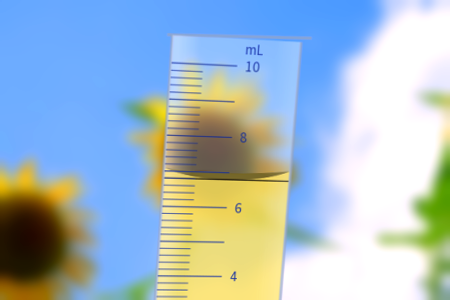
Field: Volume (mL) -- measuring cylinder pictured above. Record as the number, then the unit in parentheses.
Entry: 6.8 (mL)
